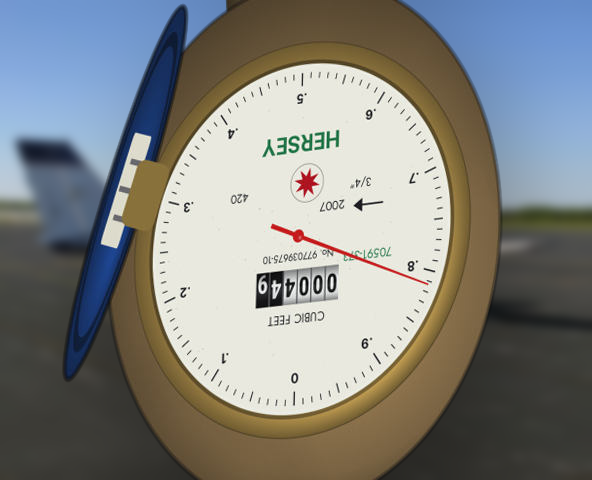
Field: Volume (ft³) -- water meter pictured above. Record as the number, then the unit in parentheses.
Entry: 448.81 (ft³)
